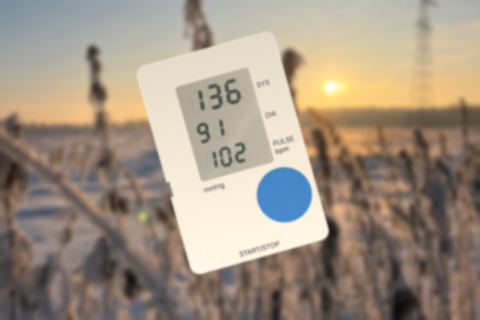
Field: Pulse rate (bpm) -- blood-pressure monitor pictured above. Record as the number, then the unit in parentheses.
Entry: 102 (bpm)
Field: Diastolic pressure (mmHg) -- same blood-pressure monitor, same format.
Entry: 91 (mmHg)
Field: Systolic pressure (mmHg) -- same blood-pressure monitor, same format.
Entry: 136 (mmHg)
